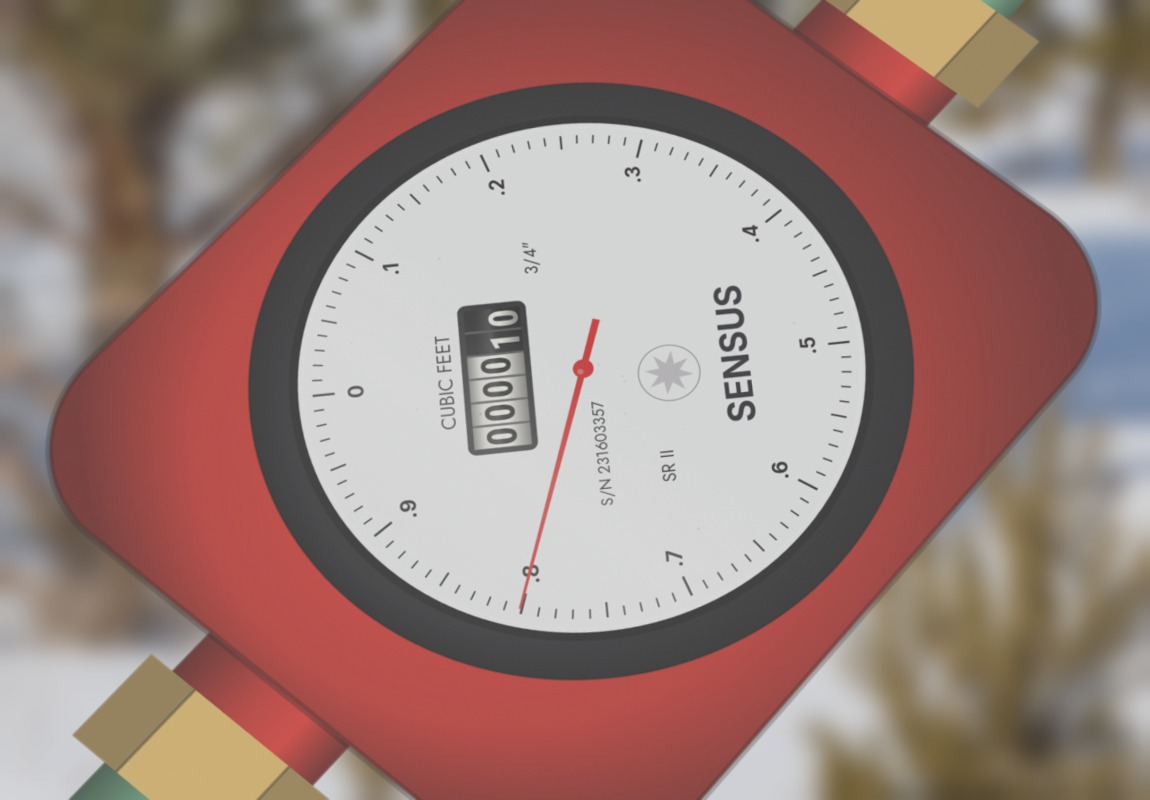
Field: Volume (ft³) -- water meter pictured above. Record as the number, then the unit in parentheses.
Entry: 9.80 (ft³)
